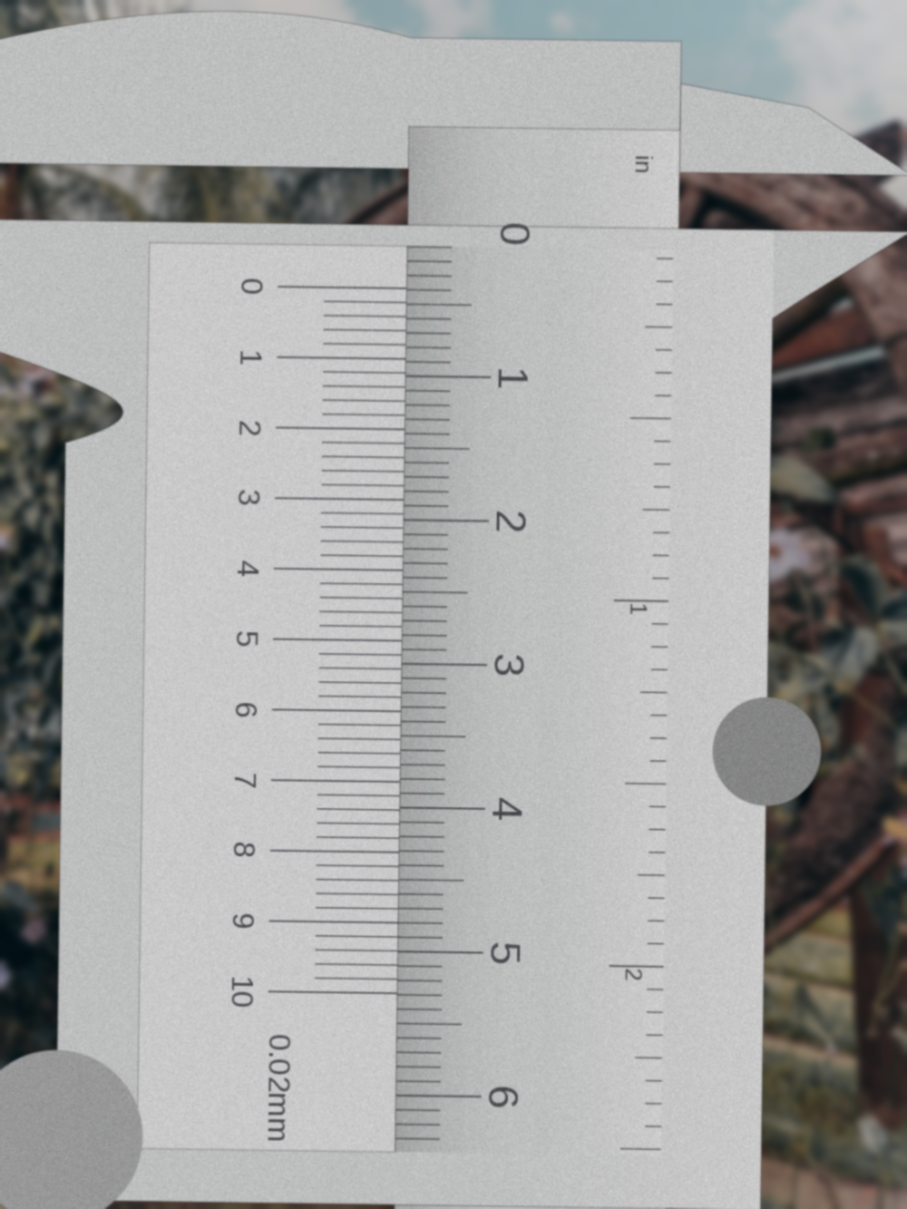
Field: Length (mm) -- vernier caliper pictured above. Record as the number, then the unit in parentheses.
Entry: 3.9 (mm)
